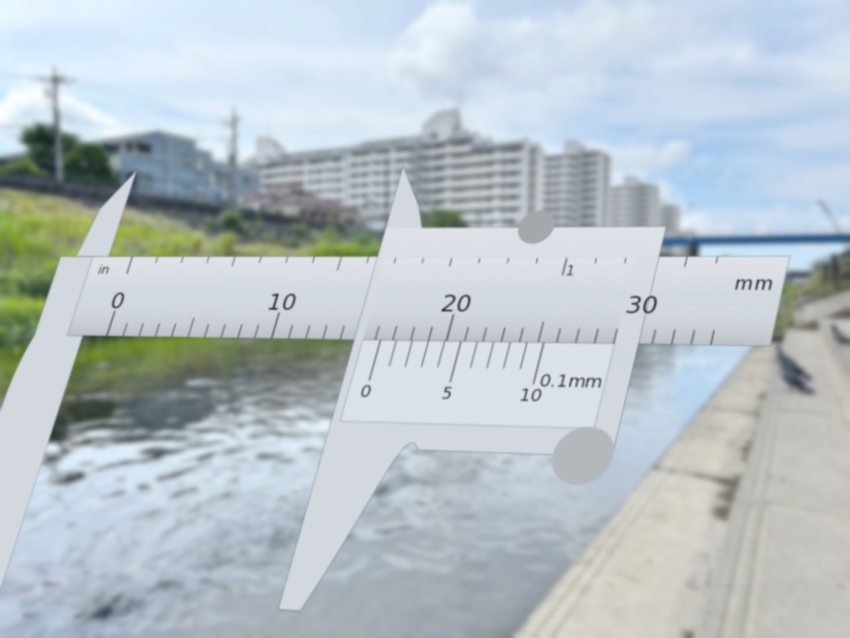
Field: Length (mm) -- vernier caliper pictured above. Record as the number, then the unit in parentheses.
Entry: 16.3 (mm)
